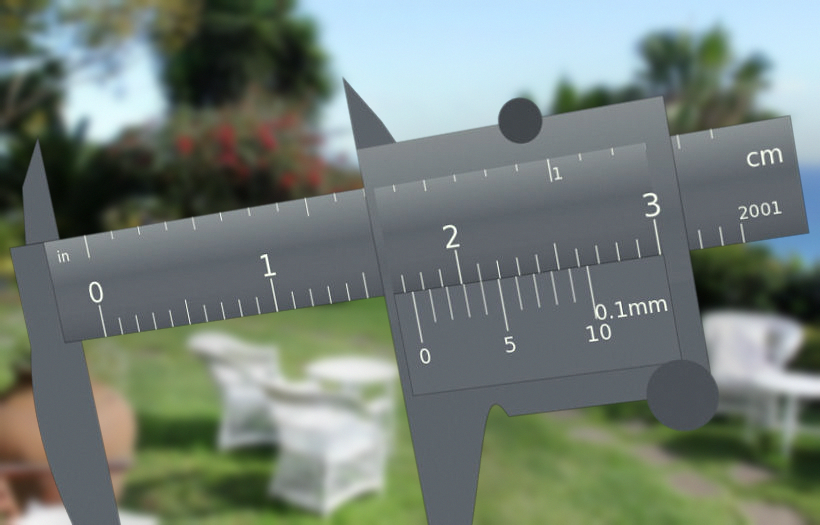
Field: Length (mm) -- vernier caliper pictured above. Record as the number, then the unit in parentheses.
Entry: 17.4 (mm)
